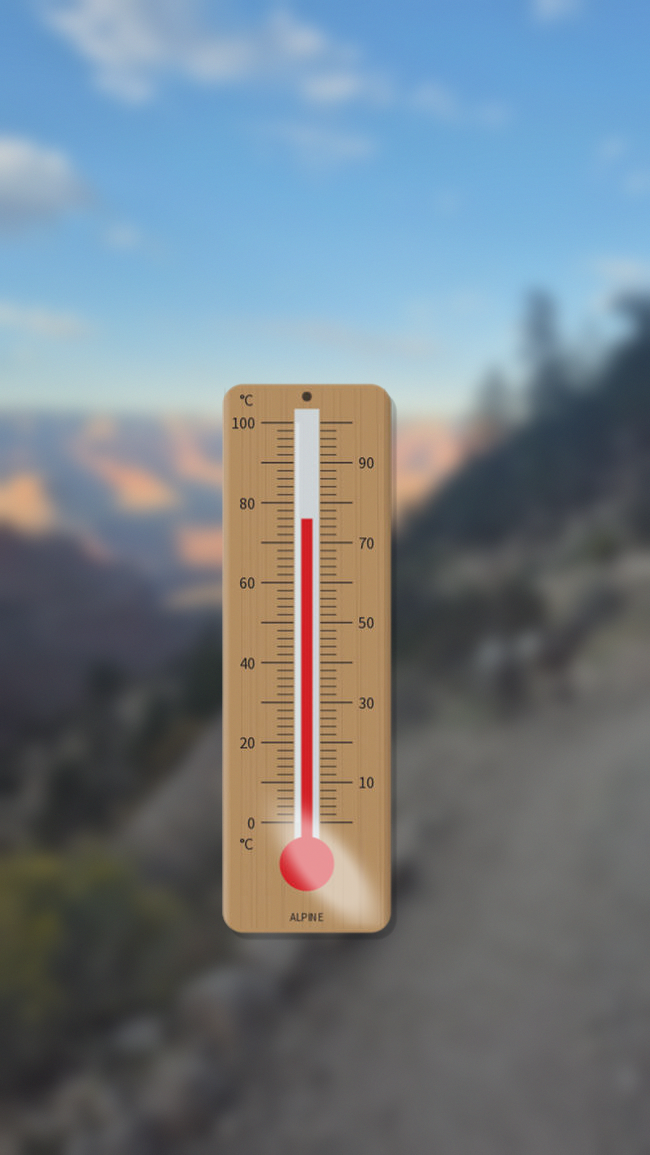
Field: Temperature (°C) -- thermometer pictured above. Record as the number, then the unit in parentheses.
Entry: 76 (°C)
